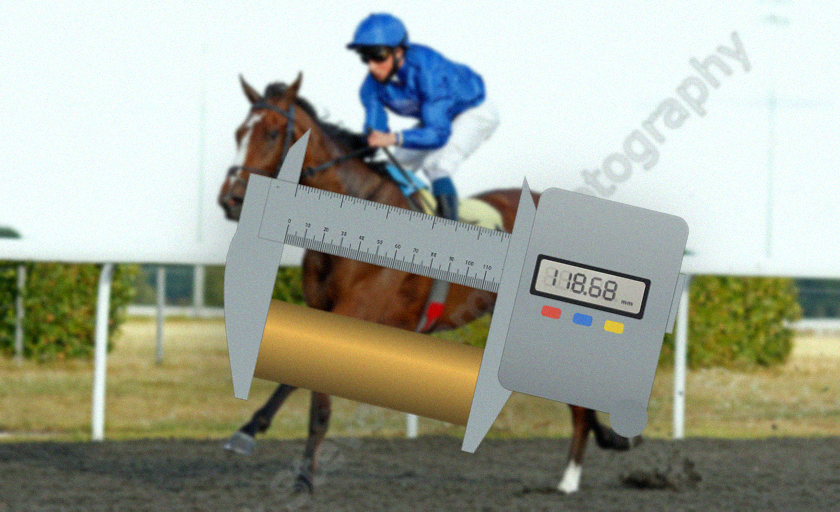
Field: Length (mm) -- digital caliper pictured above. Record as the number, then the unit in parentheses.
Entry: 118.68 (mm)
